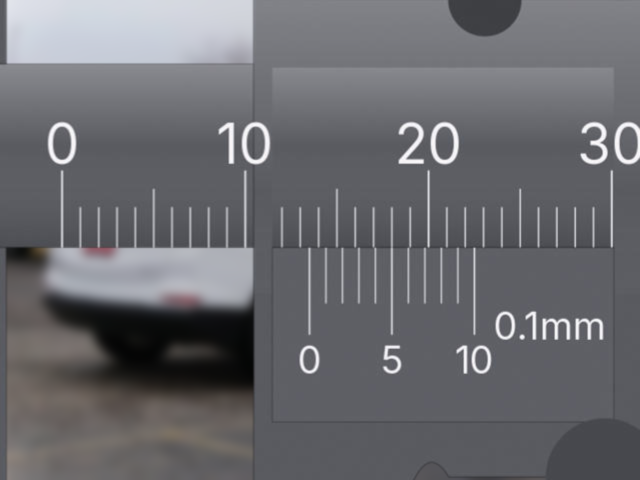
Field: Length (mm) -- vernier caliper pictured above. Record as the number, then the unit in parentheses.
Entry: 13.5 (mm)
